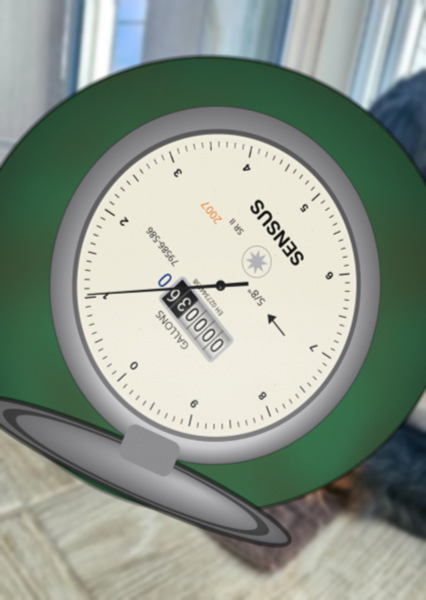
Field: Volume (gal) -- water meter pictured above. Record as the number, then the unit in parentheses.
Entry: 361.0 (gal)
